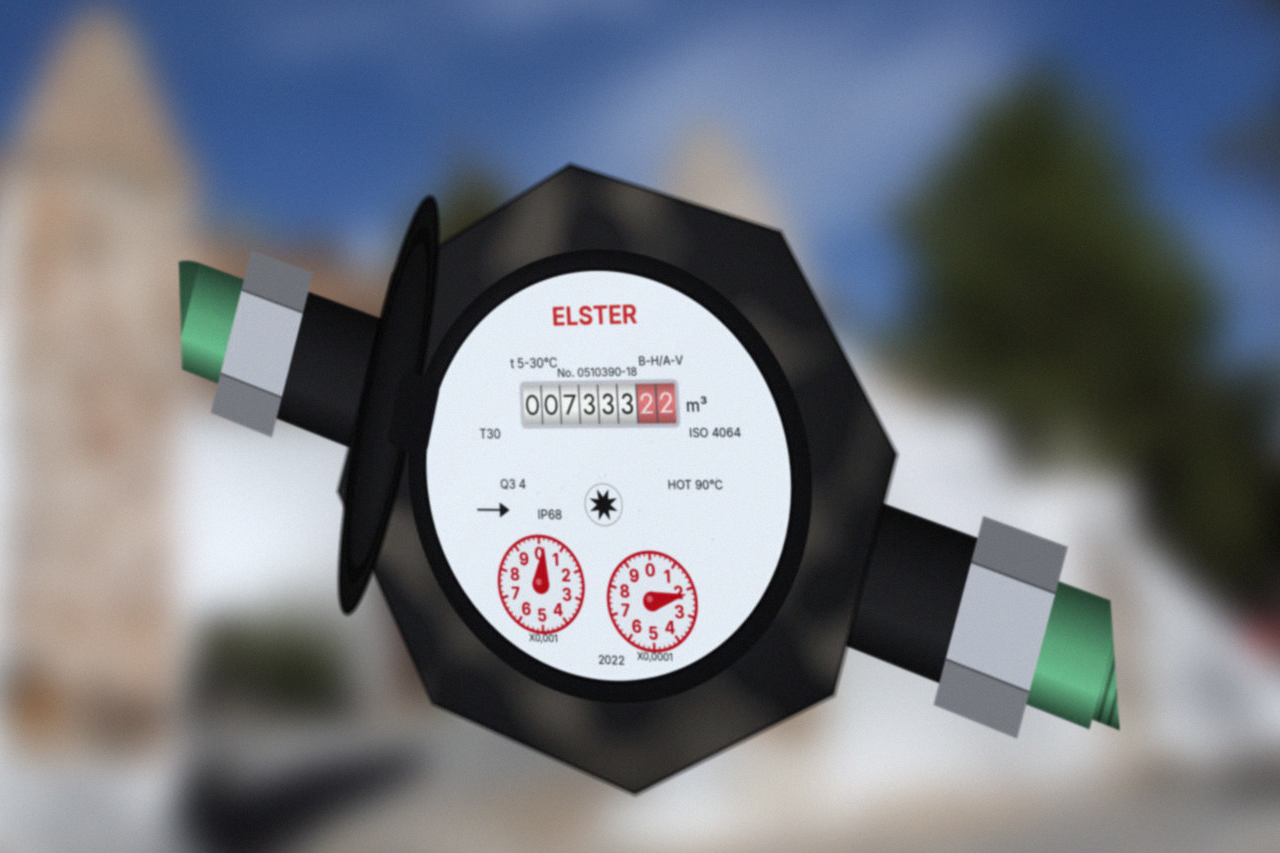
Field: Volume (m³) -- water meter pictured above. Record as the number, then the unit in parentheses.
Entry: 7333.2202 (m³)
